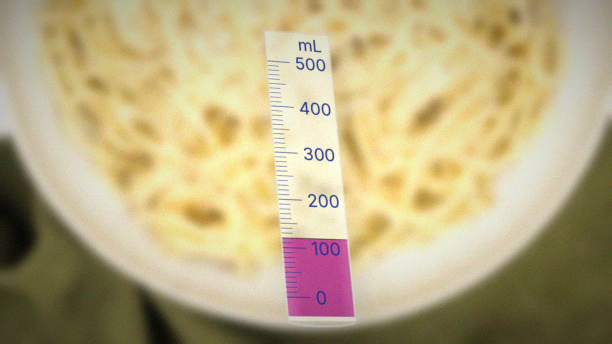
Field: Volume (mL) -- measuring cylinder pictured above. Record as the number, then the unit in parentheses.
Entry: 120 (mL)
